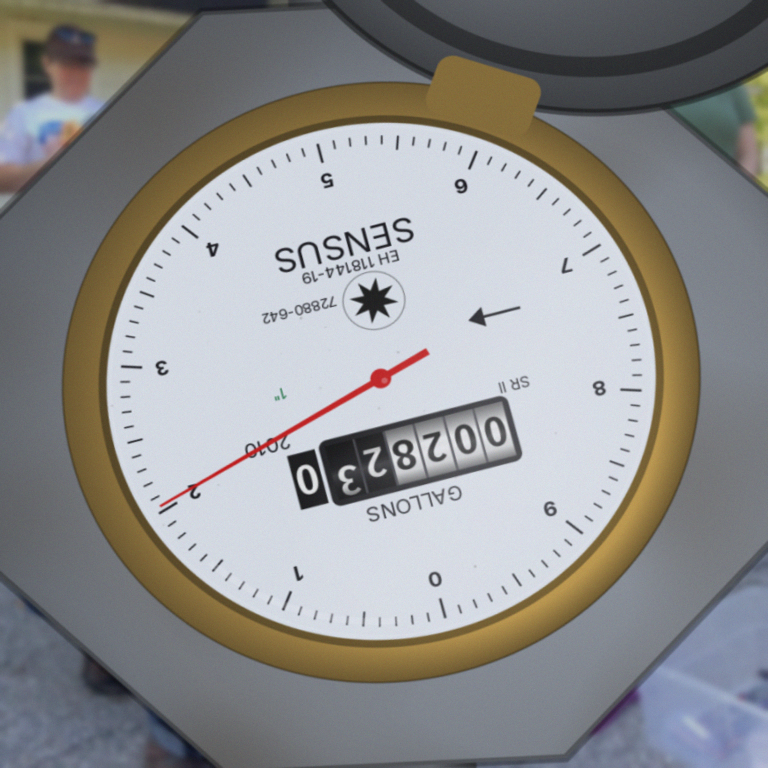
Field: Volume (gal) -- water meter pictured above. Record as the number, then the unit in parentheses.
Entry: 28232.0 (gal)
